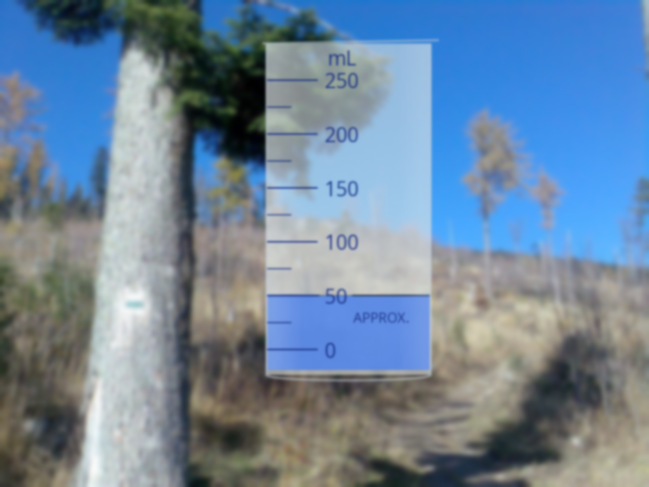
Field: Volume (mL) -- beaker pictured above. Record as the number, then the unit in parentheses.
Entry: 50 (mL)
